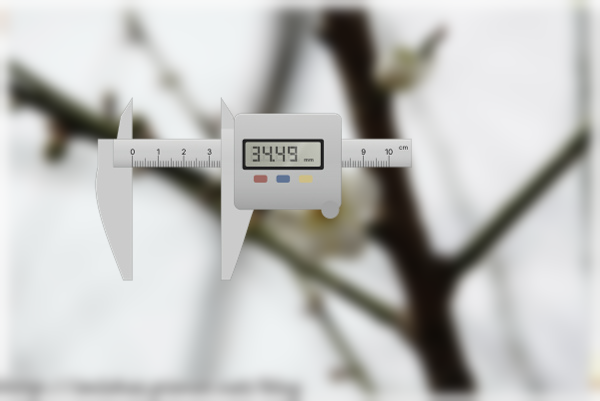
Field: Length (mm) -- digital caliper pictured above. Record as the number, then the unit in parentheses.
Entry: 34.49 (mm)
